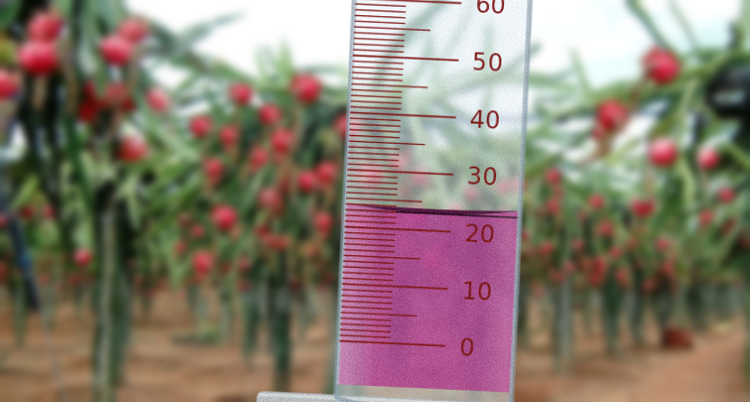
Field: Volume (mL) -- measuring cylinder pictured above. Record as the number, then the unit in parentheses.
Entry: 23 (mL)
